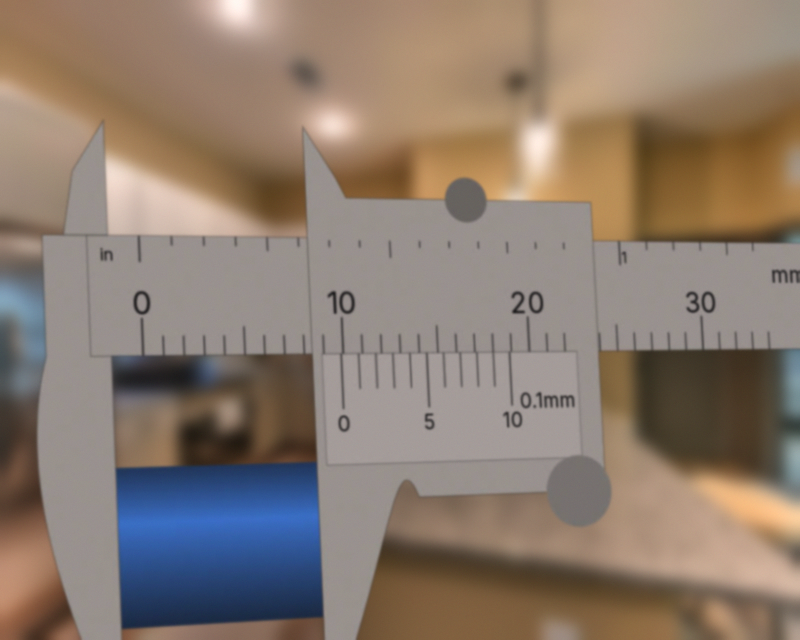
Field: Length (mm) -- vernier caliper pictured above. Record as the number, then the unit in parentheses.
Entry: 9.9 (mm)
